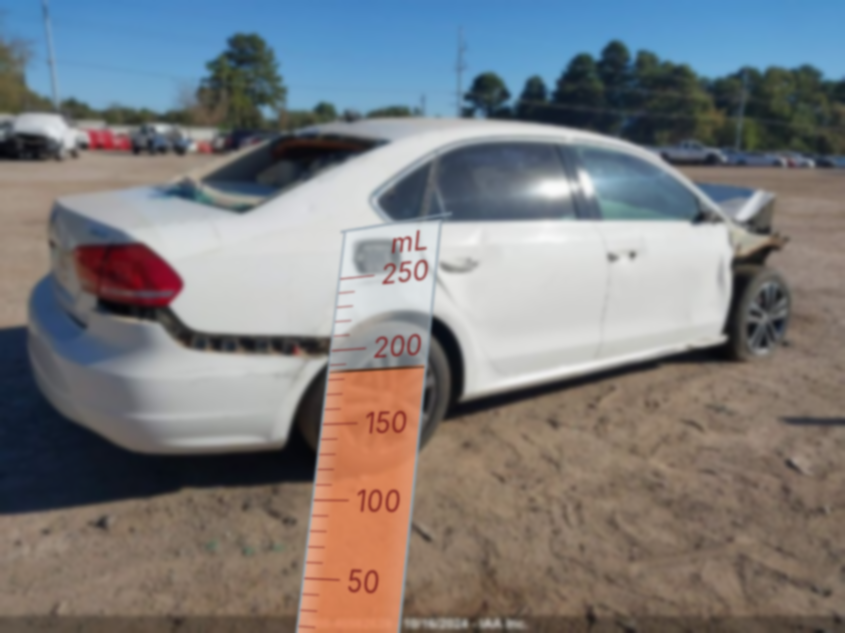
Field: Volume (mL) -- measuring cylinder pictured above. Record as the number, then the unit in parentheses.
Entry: 185 (mL)
